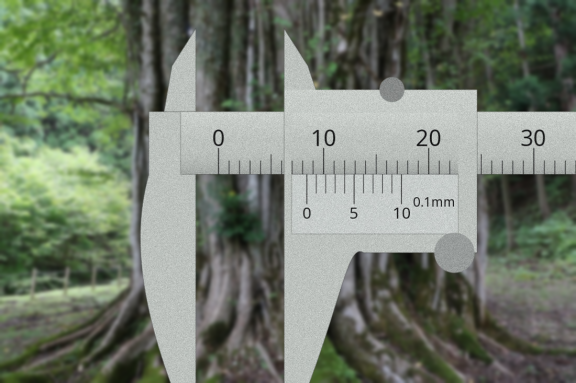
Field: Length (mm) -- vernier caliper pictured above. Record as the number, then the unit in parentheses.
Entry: 8.4 (mm)
